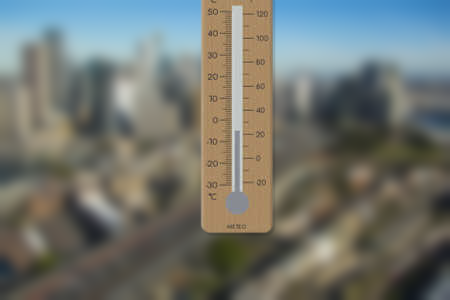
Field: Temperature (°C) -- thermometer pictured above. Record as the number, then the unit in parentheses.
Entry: -5 (°C)
